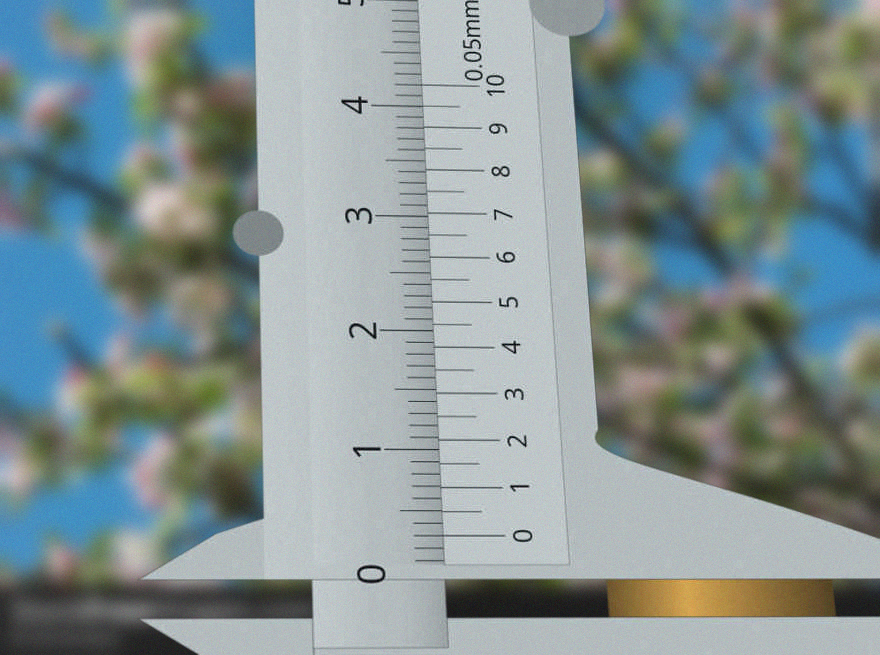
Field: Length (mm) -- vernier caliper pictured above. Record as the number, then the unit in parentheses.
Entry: 3.0 (mm)
